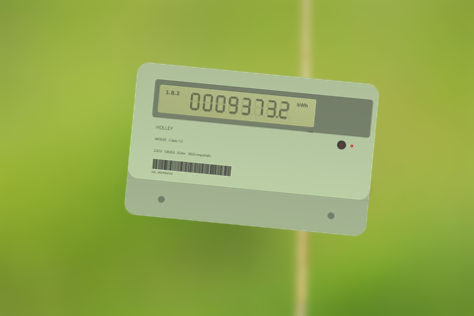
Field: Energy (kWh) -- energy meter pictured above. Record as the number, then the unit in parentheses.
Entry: 9373.2 (kWh)
